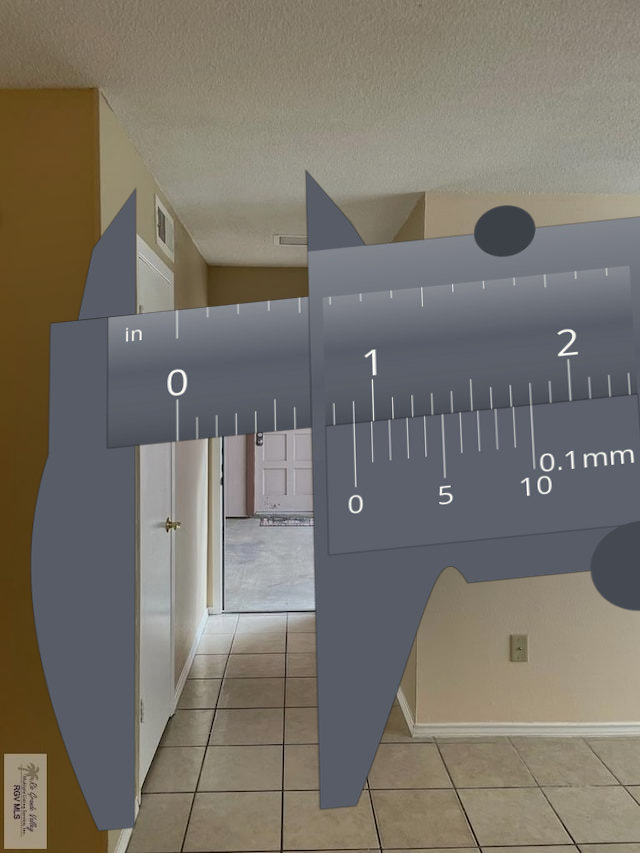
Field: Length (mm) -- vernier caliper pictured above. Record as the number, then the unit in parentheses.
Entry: 9.0 (mm)
